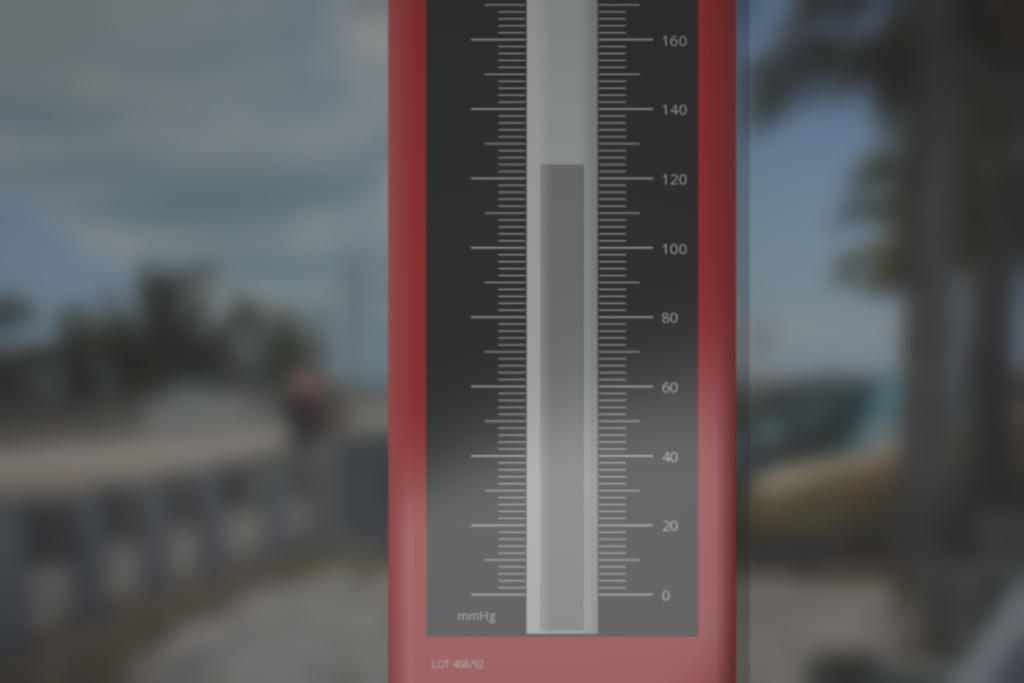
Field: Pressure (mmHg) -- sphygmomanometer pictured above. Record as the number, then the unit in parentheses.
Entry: 124 (mmHg)
